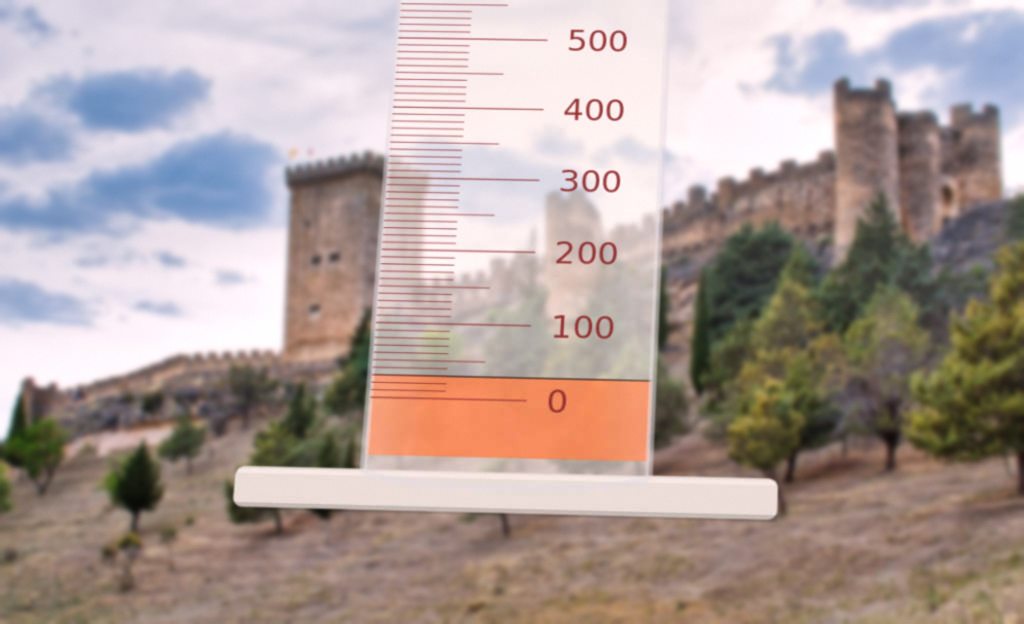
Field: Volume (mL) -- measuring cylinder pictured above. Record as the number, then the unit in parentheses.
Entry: 30 (mL)
